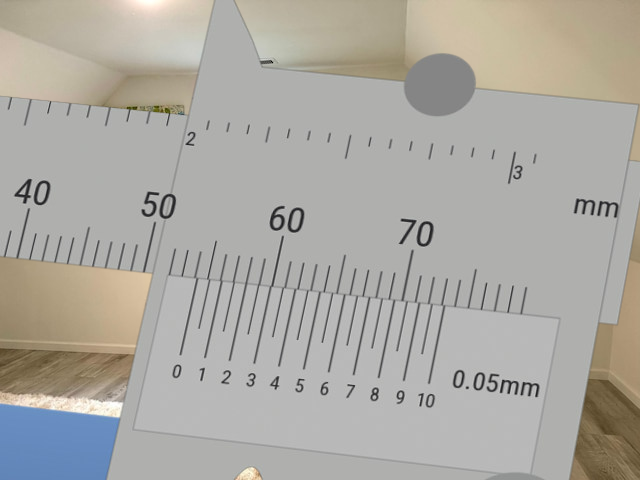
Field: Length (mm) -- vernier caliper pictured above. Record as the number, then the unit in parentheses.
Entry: 54.2 (mm)
